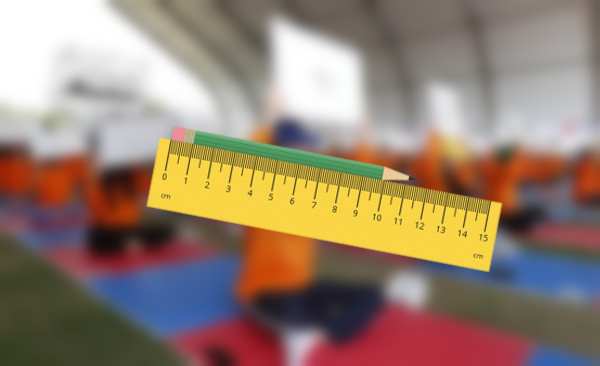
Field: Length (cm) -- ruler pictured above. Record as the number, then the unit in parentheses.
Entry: 11.5 (cm)
